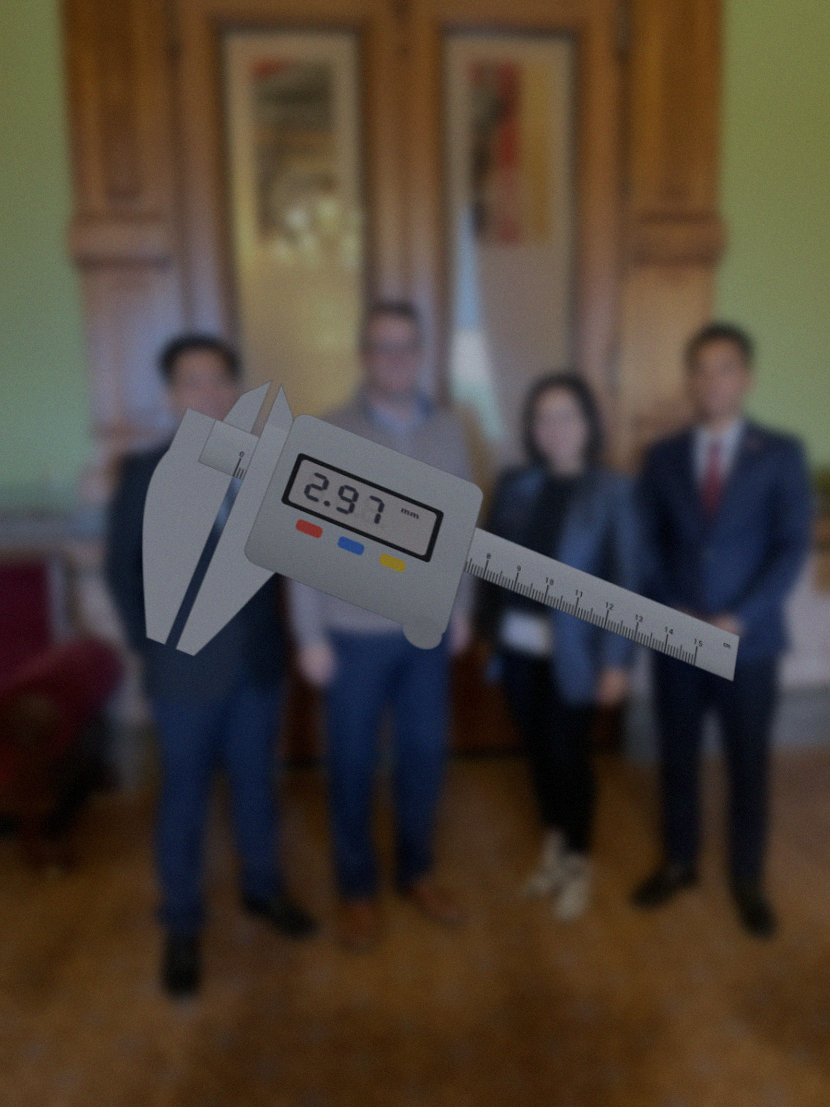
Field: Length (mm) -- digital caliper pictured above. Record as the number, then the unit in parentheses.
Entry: 2.97 (mm)
